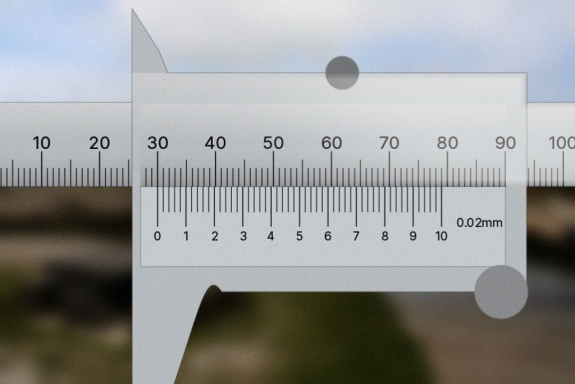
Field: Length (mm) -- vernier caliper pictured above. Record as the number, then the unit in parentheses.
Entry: 30.0 (mm)
